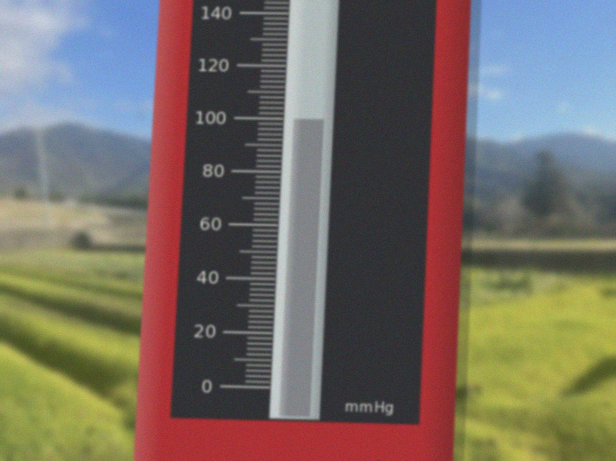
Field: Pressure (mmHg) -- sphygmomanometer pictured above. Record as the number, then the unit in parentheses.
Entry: 100 (mmHg)
